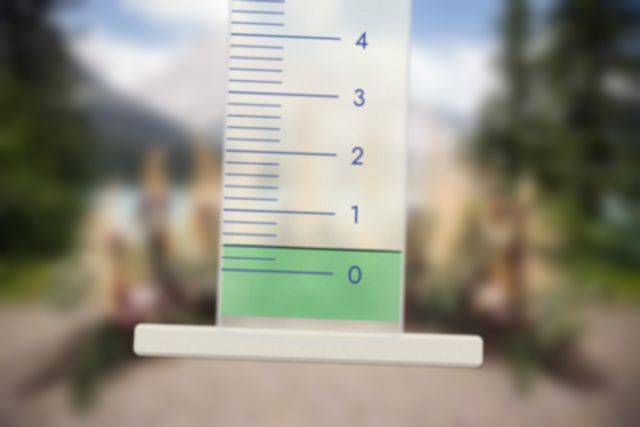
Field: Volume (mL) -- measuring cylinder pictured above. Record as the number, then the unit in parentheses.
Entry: 0.4 (mL)
